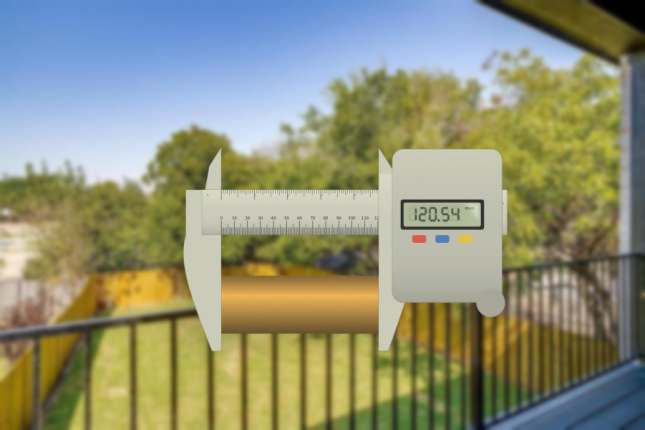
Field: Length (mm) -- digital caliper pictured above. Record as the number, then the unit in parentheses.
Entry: 120.54 (mm)
